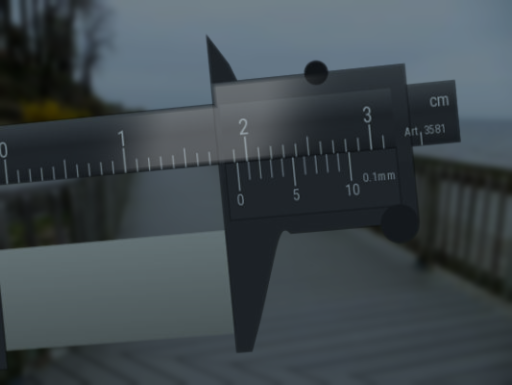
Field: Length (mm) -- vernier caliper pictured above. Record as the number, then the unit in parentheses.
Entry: 19.2 (mm)
